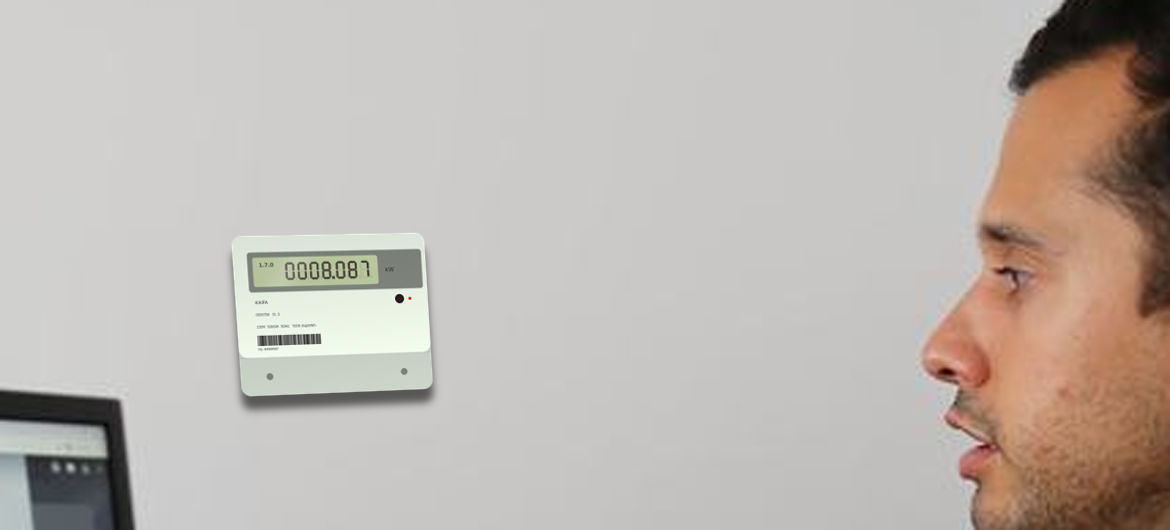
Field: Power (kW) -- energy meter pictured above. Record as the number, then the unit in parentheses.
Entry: 8.087 (kW)
